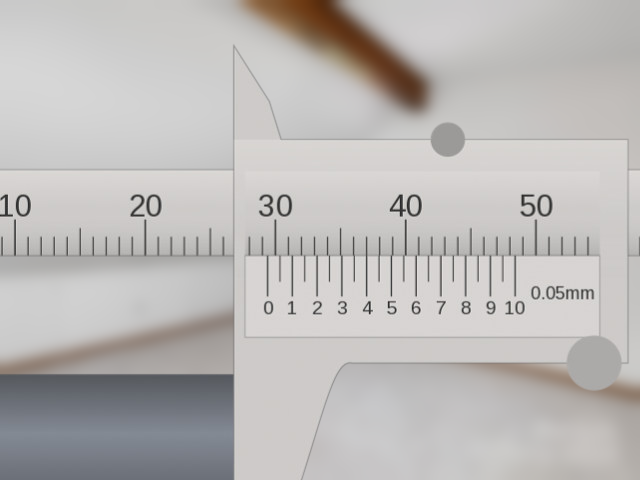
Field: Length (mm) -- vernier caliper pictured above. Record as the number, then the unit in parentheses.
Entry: 29.4 (mm)
